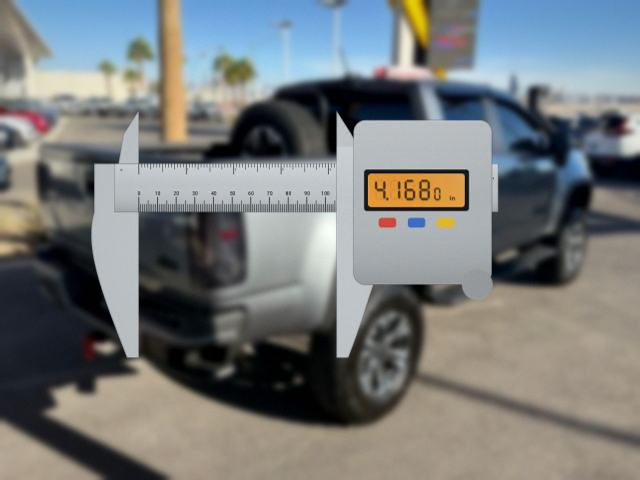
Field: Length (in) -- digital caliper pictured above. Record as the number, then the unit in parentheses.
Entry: 4.1680 (in)
